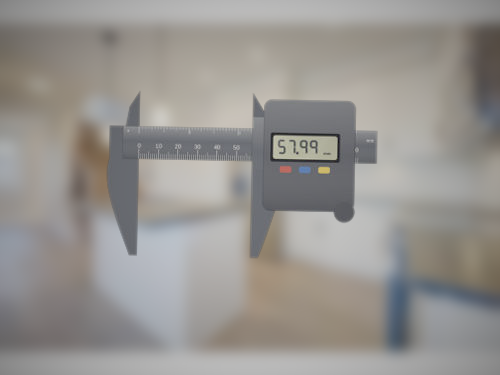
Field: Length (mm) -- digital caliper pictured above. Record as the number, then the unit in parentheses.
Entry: 57.99 (mm)
